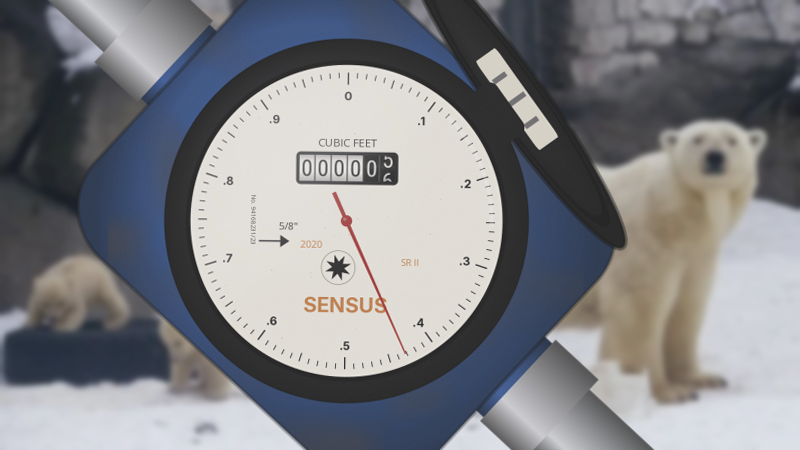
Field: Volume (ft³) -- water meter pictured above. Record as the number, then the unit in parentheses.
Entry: 5.43 (ft³)
